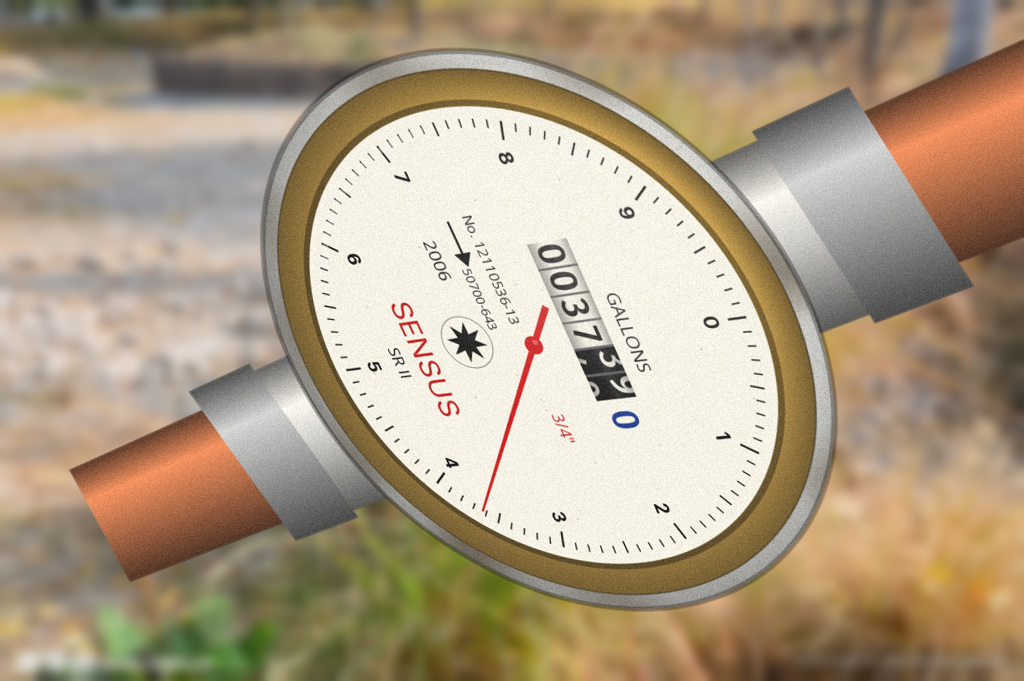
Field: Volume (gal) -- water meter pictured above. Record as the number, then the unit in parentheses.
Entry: 37393.6 (gal)
